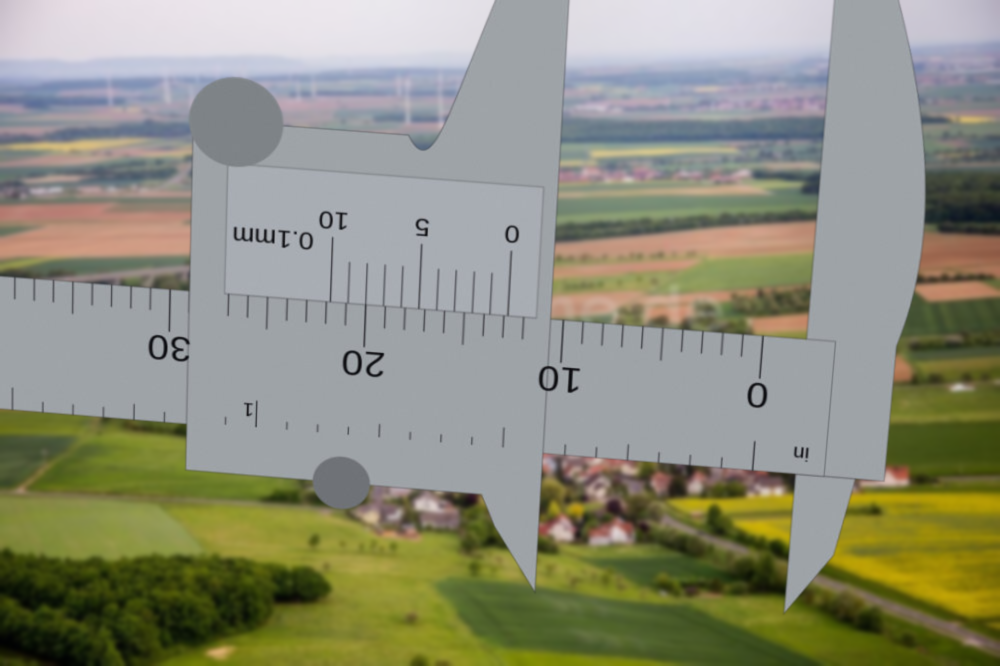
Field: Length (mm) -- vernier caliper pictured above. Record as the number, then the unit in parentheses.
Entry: 12.8 (mm)
